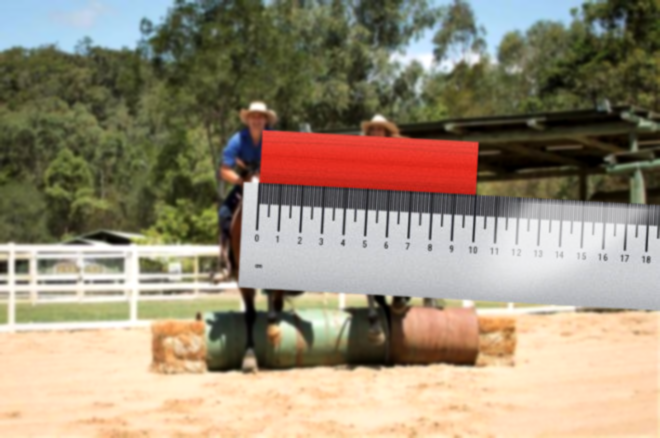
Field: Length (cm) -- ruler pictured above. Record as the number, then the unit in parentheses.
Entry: 10 (cm)
